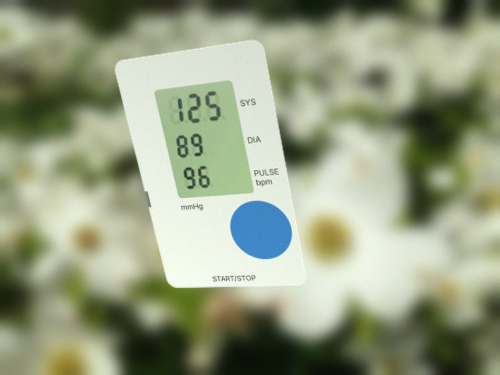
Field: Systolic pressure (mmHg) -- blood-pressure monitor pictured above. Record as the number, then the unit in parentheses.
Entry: 125 (mmHg)
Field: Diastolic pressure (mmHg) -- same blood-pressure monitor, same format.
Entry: 89 (mmHg)
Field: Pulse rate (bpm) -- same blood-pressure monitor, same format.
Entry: 96 (bpm)
